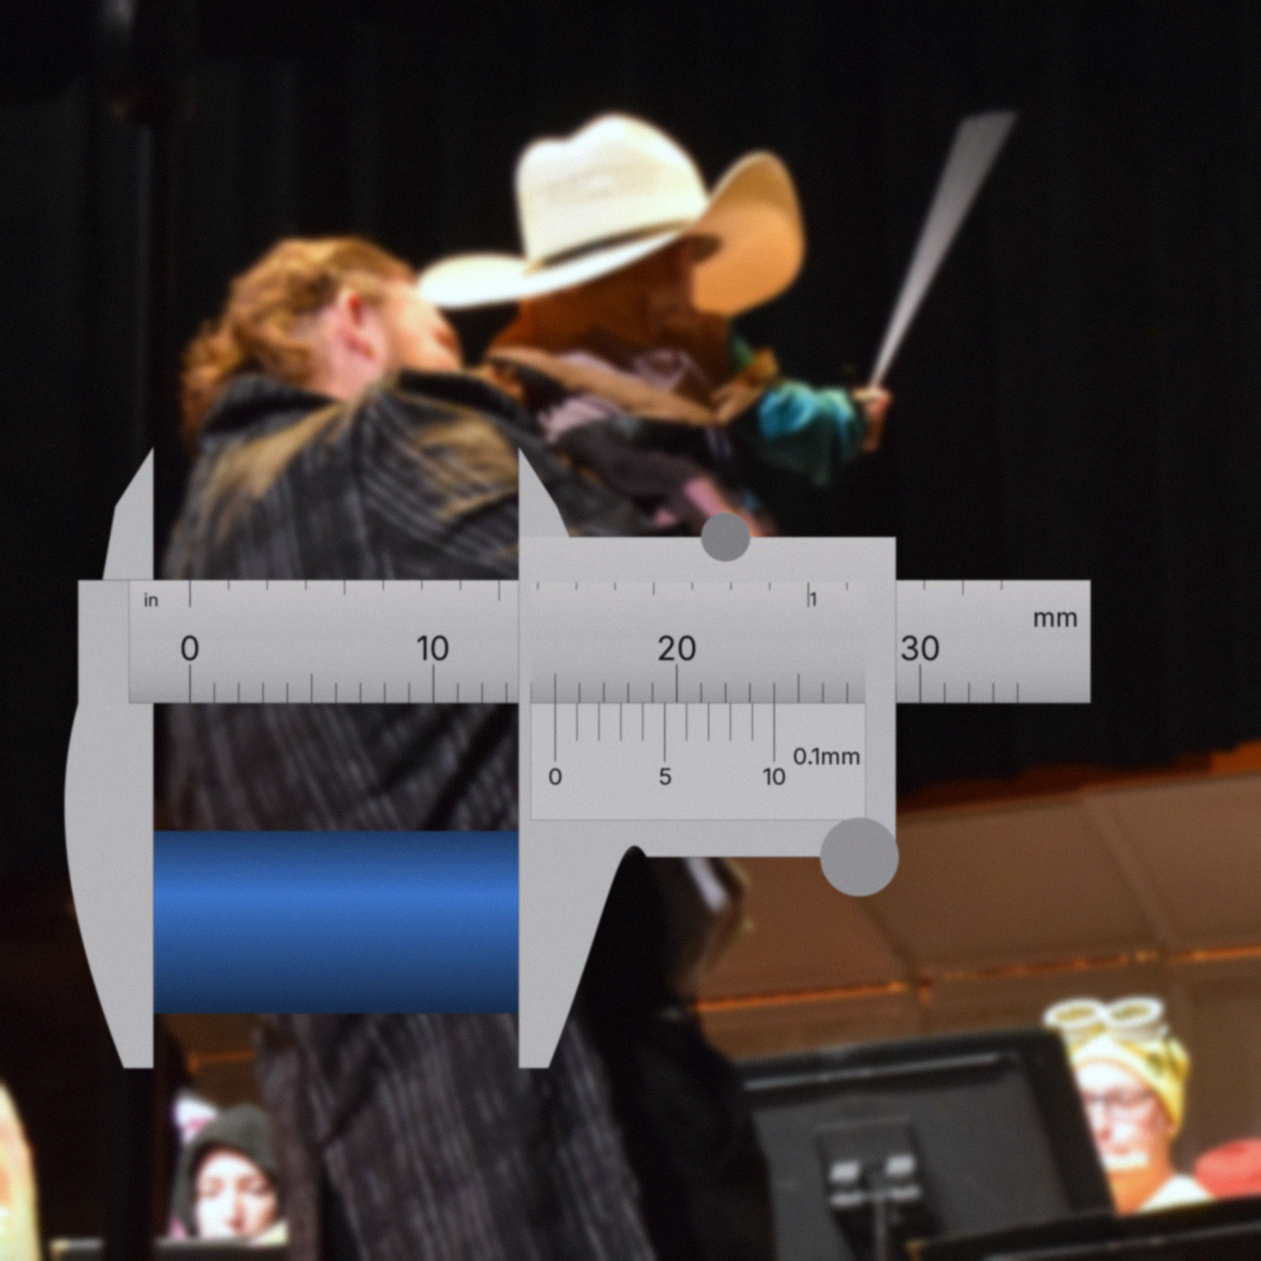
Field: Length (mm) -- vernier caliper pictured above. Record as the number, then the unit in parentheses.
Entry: 15.0 (mm)
